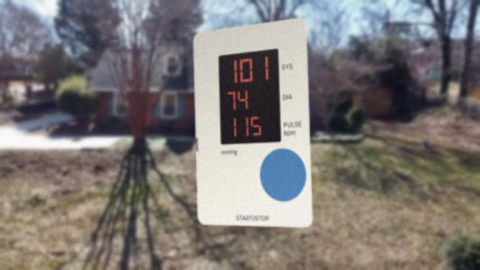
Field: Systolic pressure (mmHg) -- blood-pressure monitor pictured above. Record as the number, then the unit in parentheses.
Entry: 101 (mmHg)
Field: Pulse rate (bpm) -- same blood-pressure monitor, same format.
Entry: 115 (bpm)
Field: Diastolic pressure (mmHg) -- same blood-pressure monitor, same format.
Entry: 74 (mmHg)
